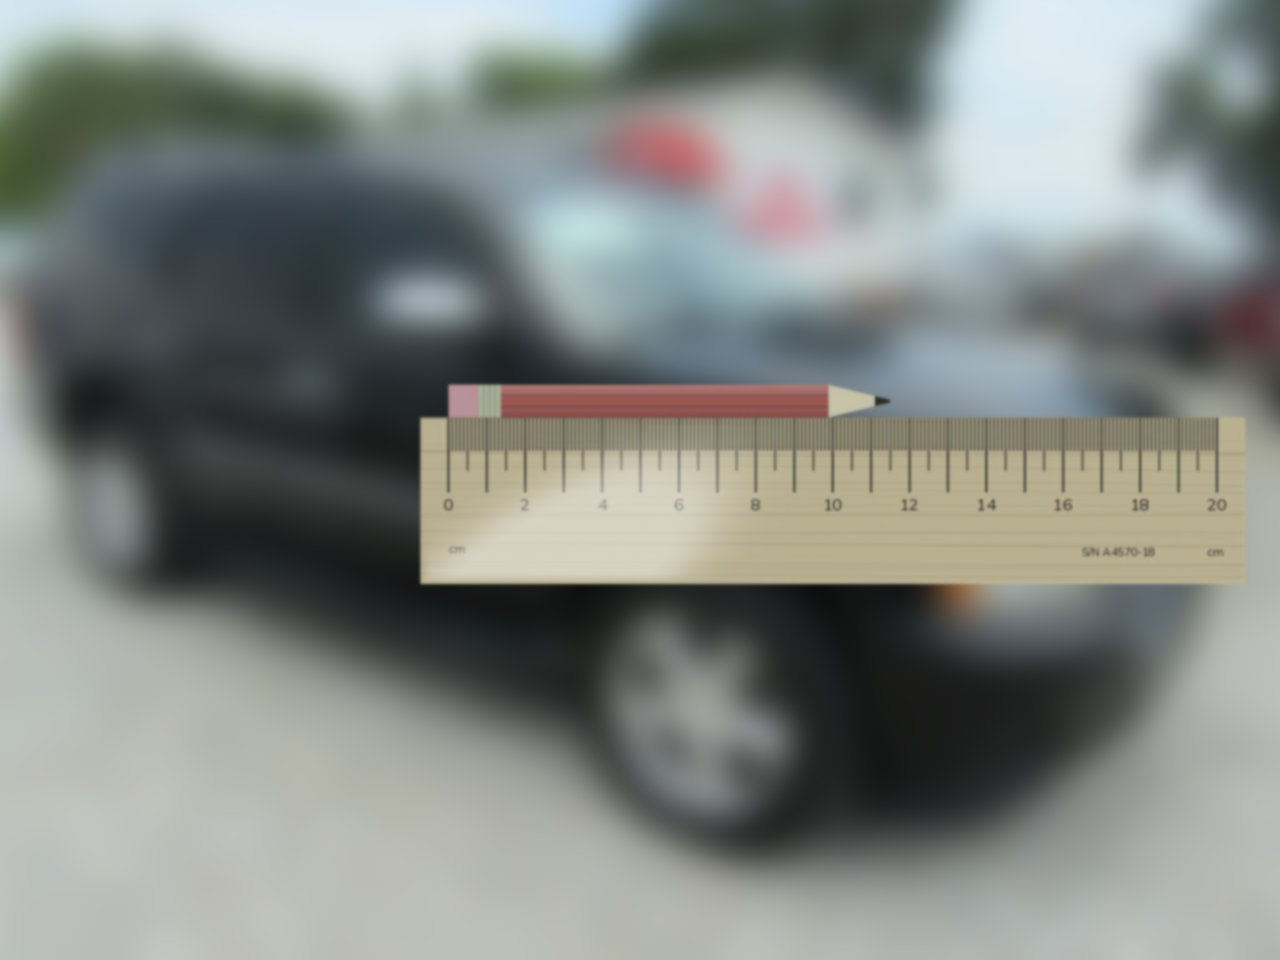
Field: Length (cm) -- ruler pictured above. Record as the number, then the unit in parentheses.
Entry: 11.5 (cm)
